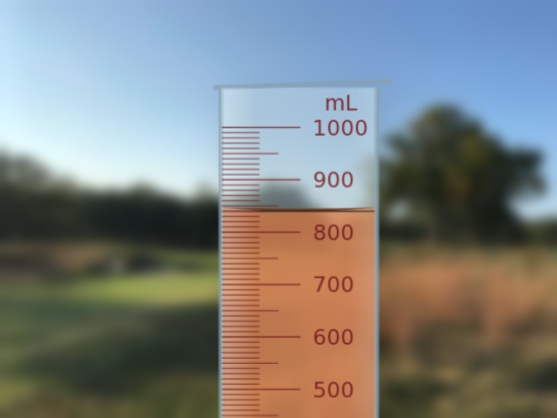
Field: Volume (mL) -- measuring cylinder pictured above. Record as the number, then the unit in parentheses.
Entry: 840 (mL)
